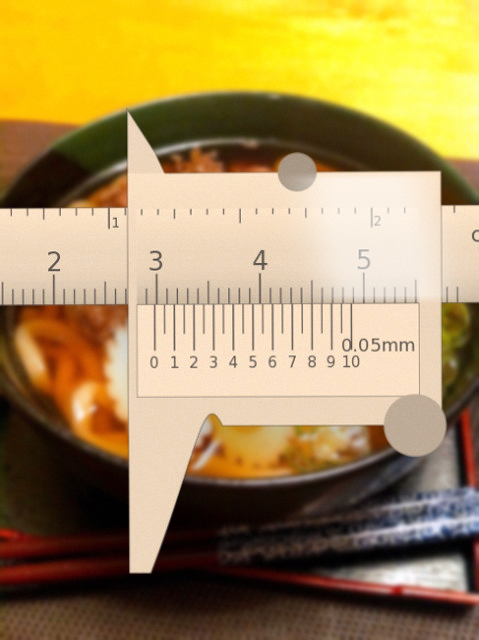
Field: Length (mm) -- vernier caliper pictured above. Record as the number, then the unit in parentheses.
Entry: 29.8 (mm)
